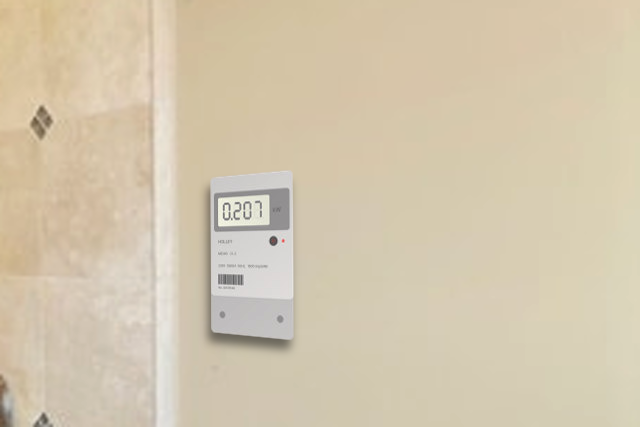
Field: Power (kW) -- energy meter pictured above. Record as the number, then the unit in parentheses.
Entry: 0.207 (kW)
